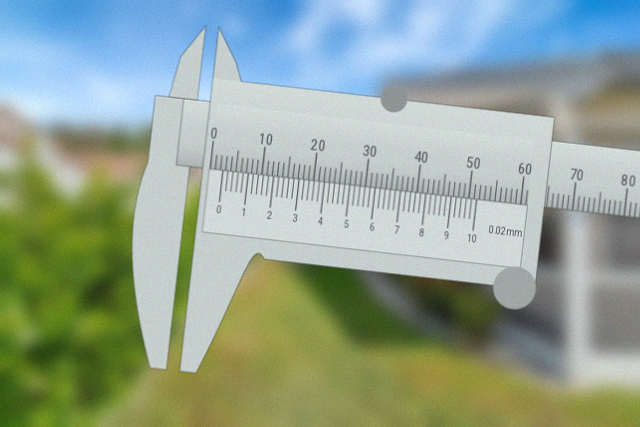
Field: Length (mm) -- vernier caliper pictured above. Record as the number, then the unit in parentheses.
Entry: 2.5 (mm)
